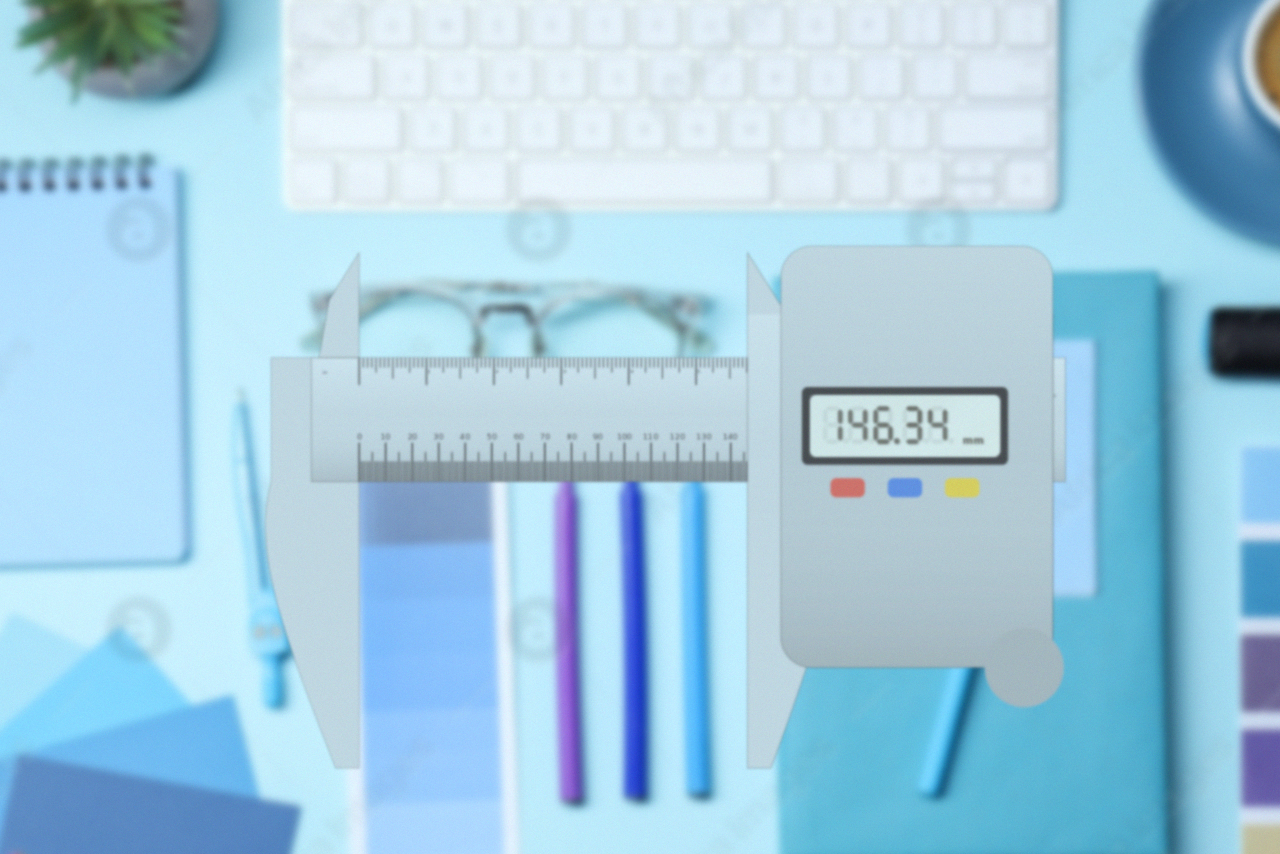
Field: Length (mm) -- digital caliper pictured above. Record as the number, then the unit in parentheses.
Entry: 146.34 (mm)
